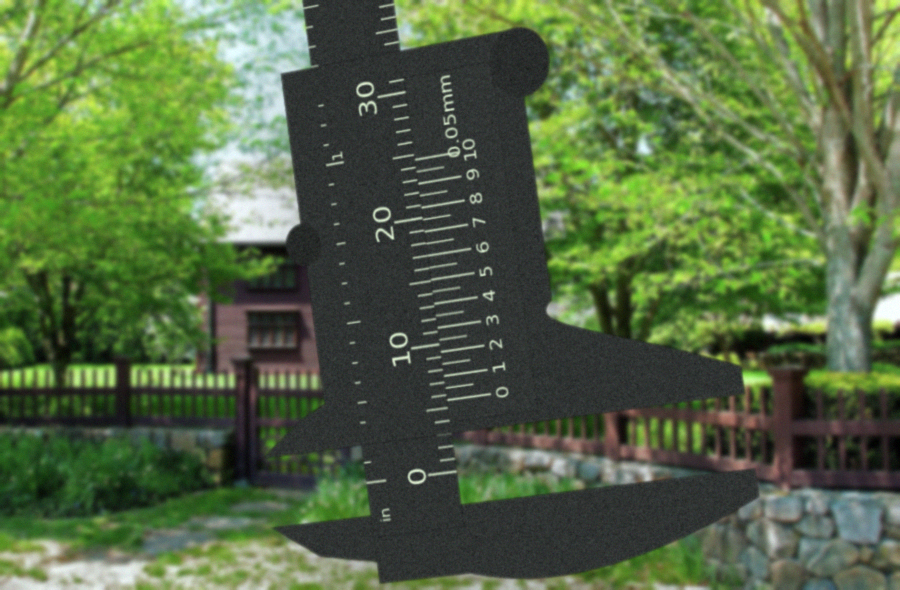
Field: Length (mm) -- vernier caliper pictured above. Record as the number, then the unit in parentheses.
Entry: 5.6 (mm)
